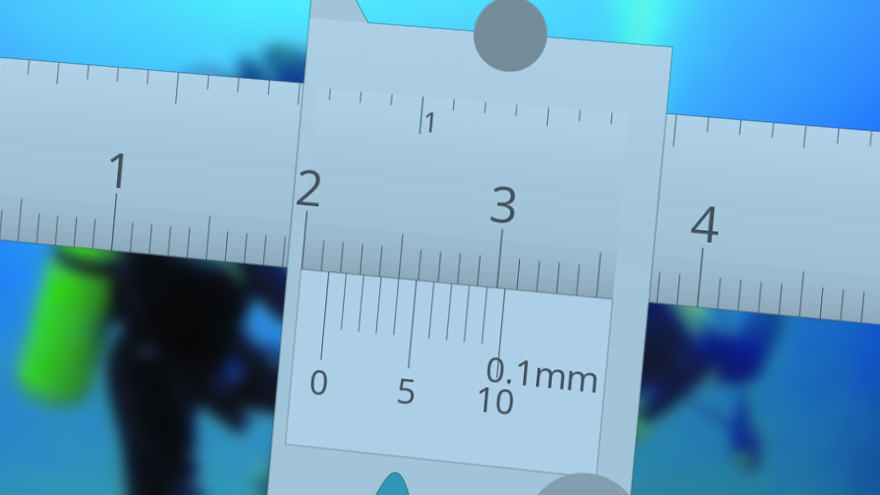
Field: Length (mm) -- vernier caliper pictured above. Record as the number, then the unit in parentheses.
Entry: 21.4 (mm)
